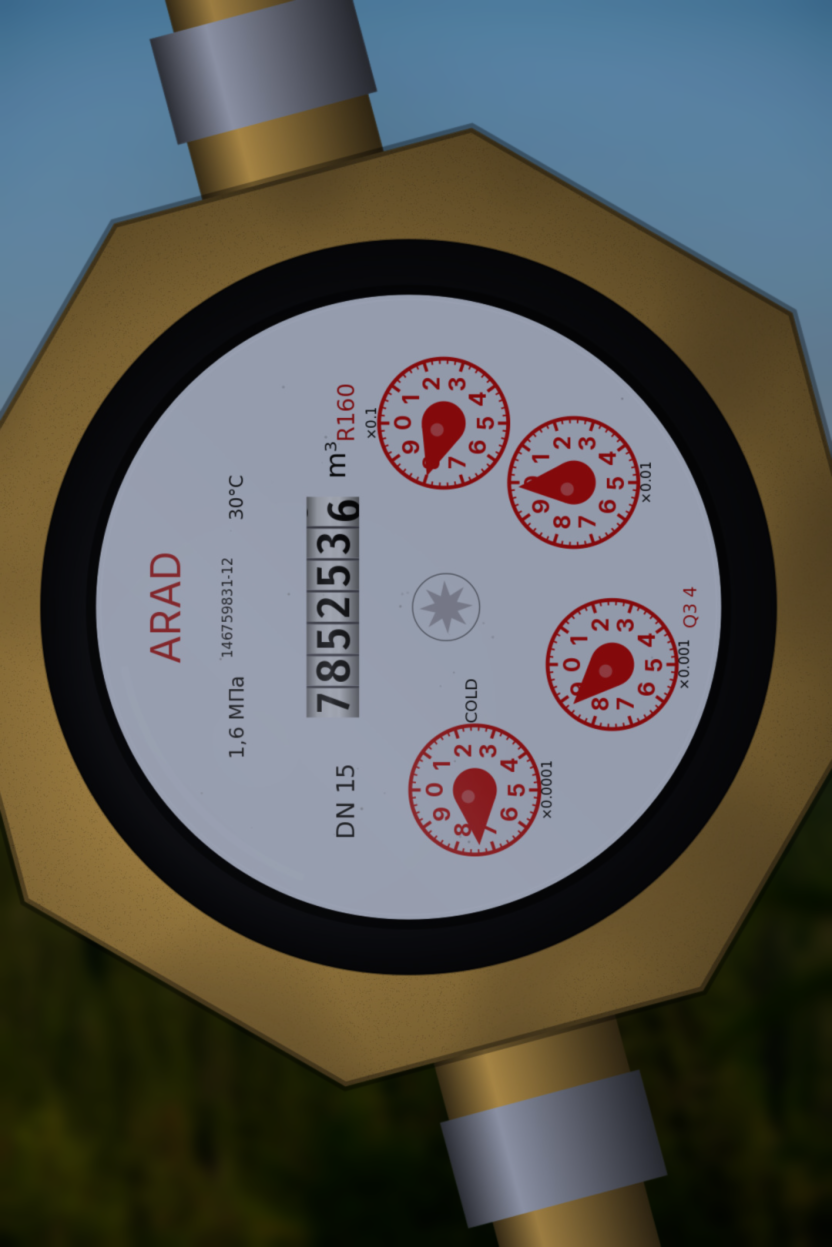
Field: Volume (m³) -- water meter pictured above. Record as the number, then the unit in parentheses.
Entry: 7852535.7987 (m³)
